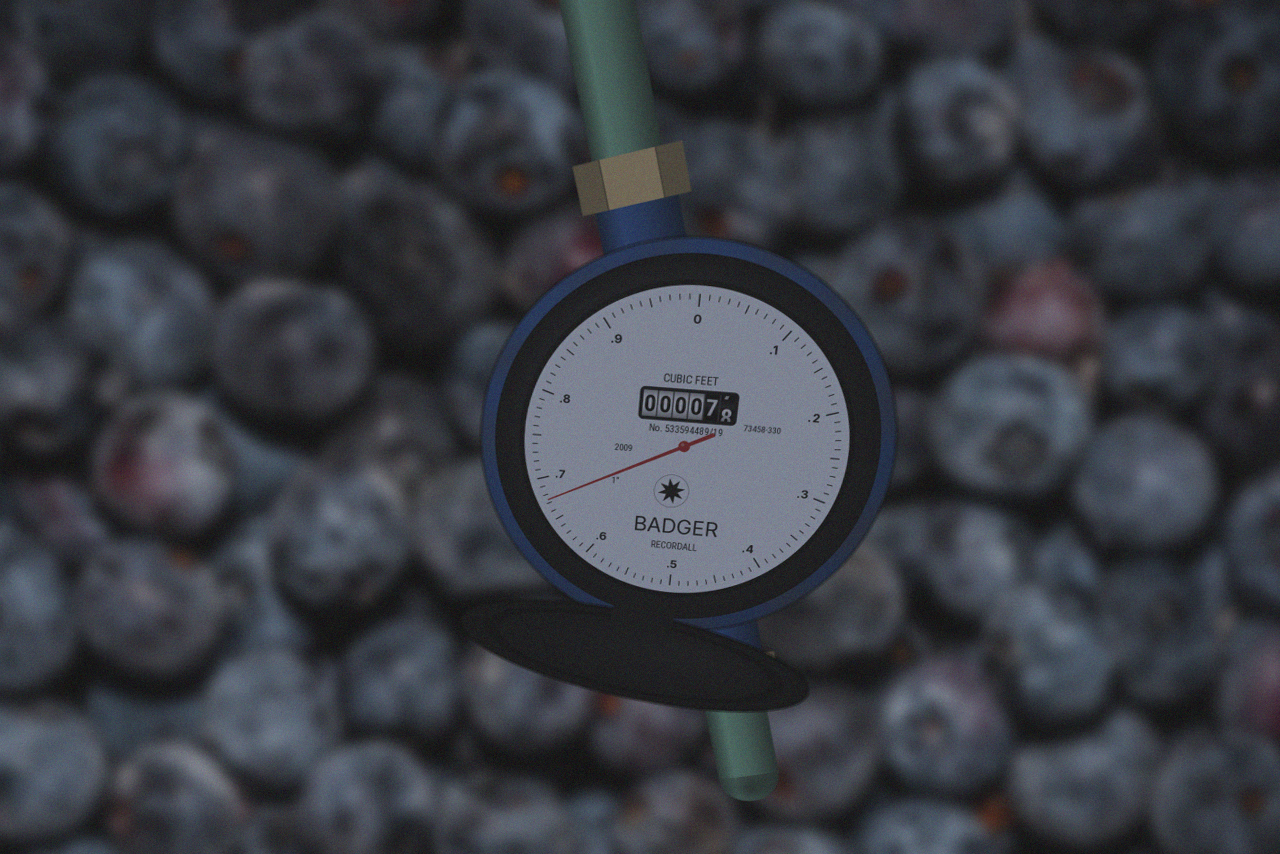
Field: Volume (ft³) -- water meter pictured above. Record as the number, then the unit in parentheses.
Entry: 77.67 (ft³)
